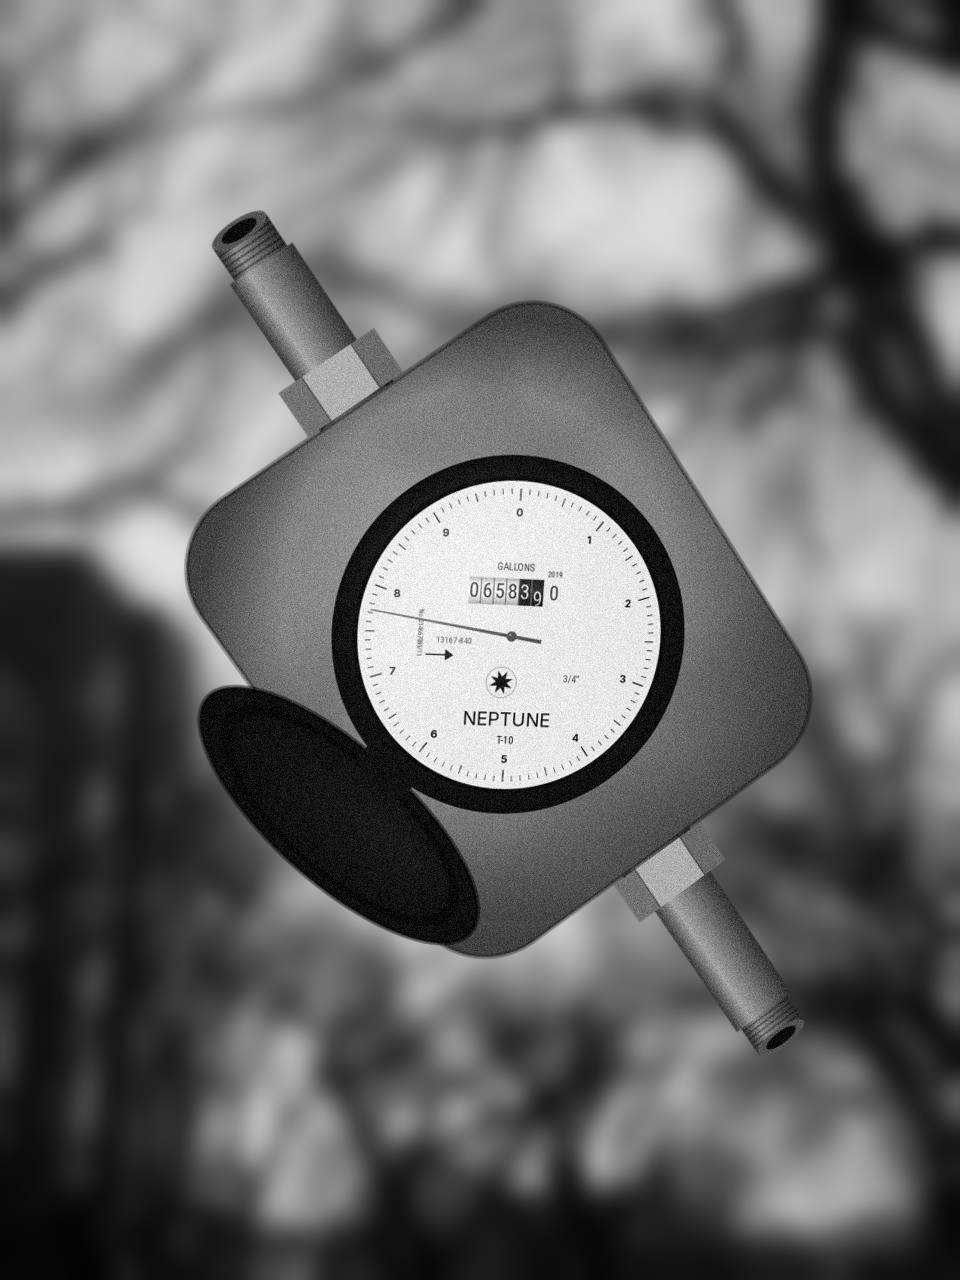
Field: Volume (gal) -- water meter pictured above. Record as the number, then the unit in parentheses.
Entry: 658387.7 (gal)
